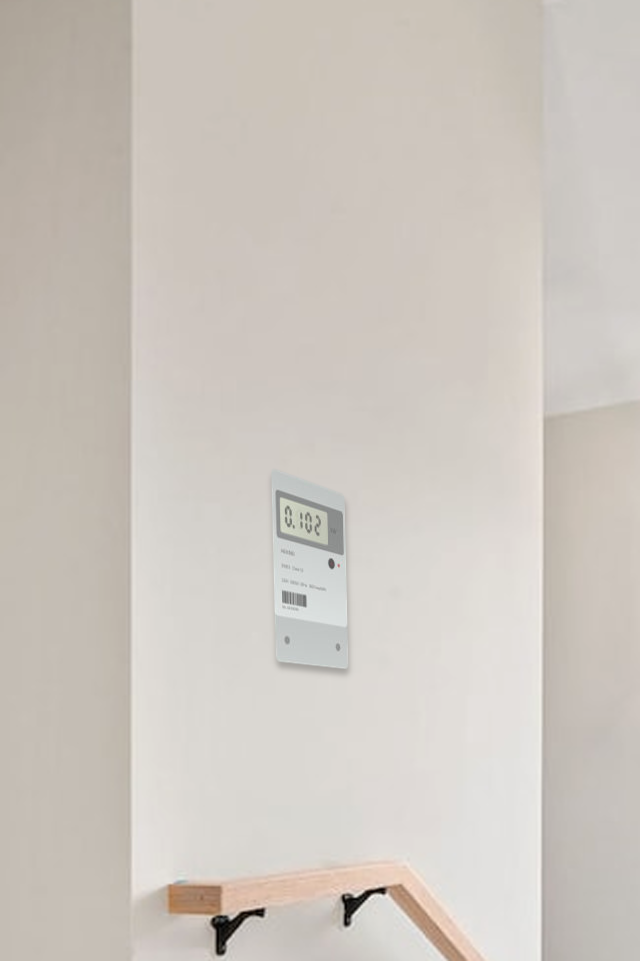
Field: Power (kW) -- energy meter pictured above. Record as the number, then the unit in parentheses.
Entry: 0.102 (kW)
